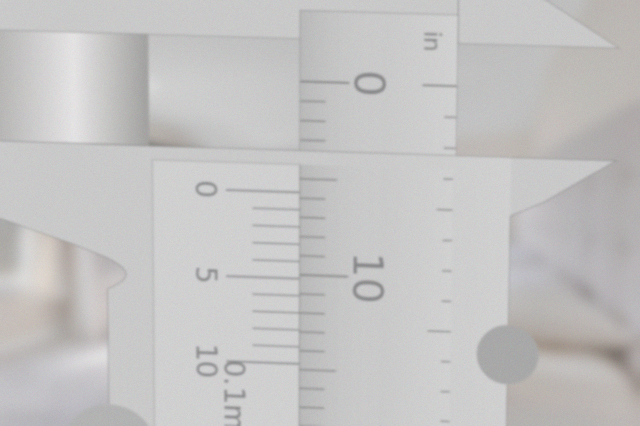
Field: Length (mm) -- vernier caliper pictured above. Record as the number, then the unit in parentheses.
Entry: 5.7 (mm)
